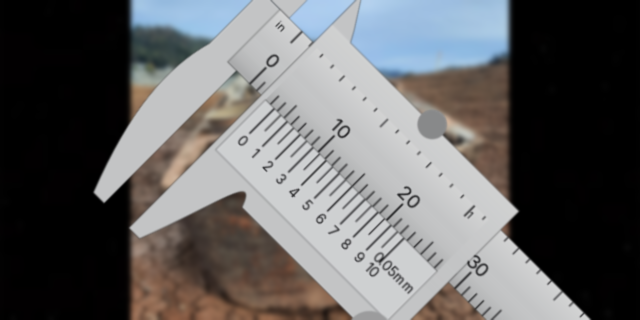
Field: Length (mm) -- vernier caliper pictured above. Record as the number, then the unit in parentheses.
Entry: 3.6 (mm)
